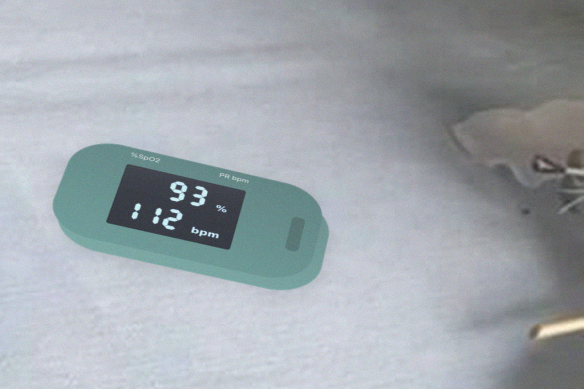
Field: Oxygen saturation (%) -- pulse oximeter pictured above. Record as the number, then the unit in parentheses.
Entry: 93 (%)
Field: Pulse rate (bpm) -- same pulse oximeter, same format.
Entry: 112 (bpm)
